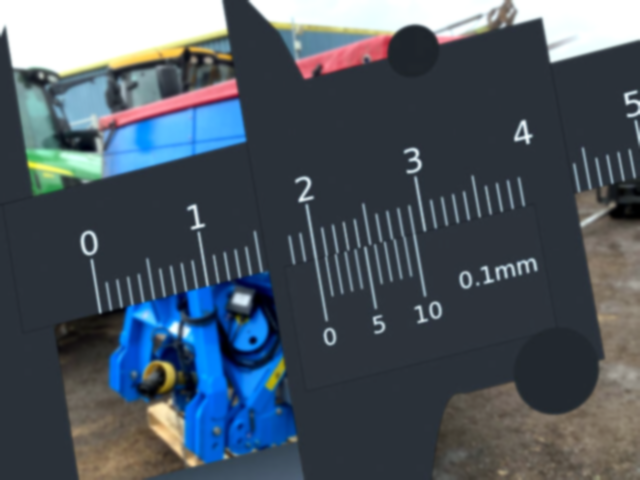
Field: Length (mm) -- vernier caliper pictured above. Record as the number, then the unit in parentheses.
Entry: 20.0 (mm)
